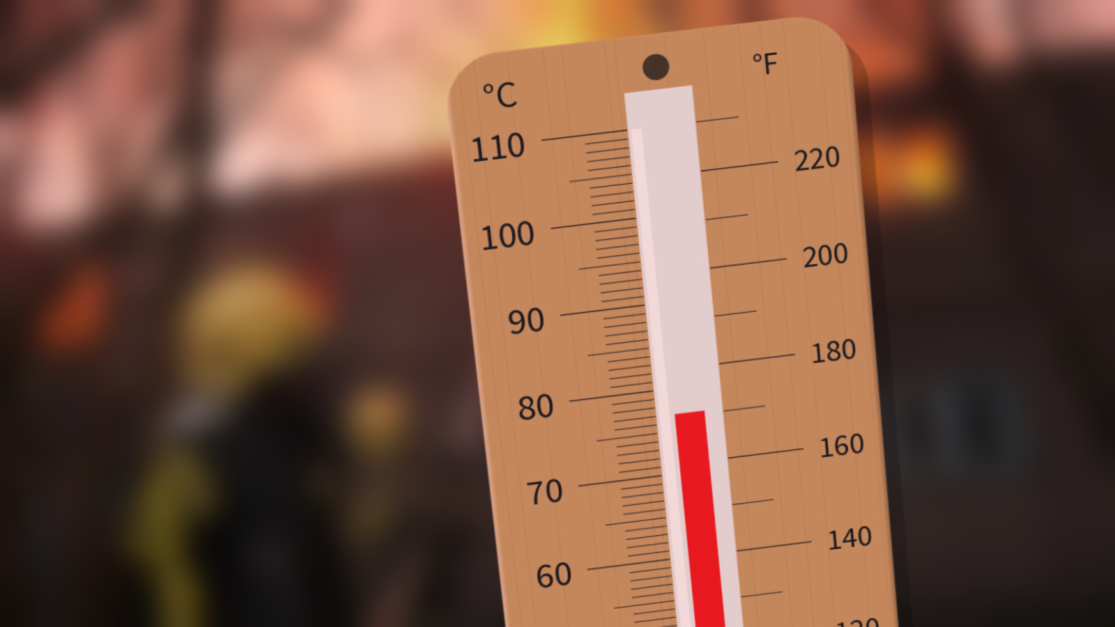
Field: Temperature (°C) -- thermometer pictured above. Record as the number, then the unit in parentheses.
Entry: 77 (°C)
